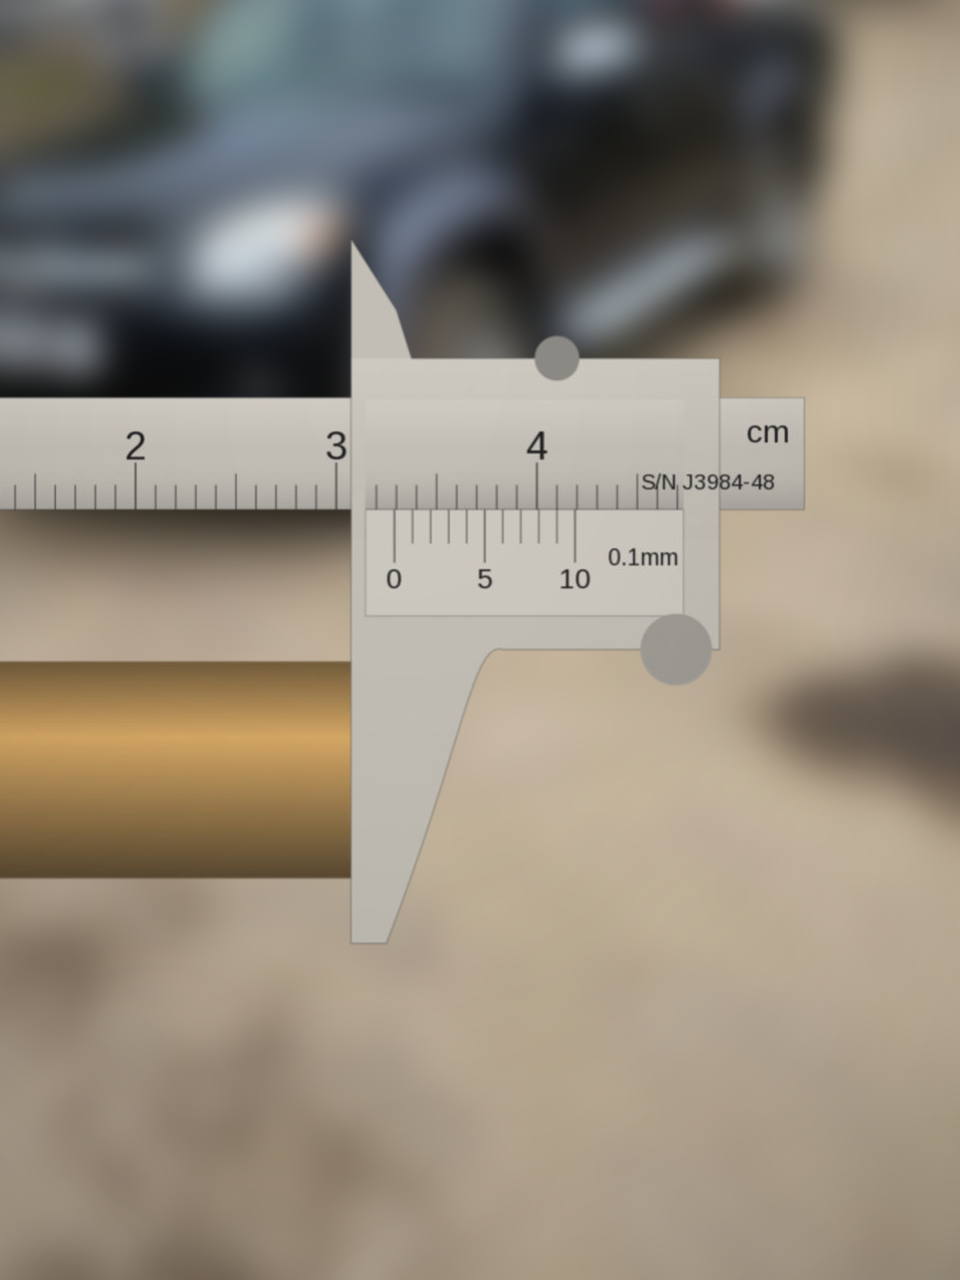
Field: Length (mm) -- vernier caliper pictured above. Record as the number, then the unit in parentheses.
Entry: 32.9 (mm)
